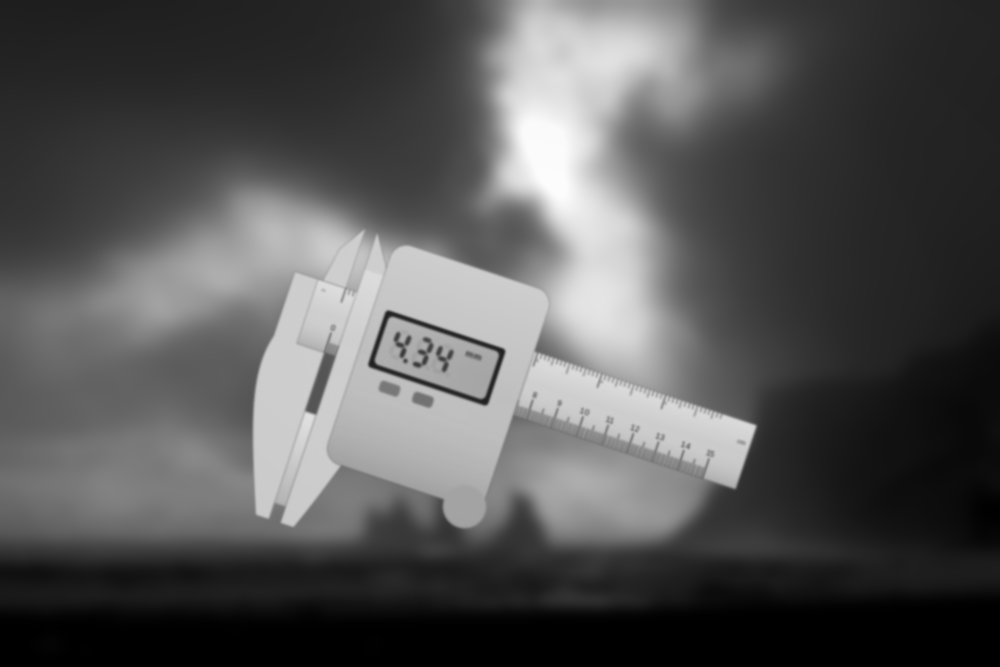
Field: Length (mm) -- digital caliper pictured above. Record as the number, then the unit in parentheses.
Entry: 4.34 (mm)
